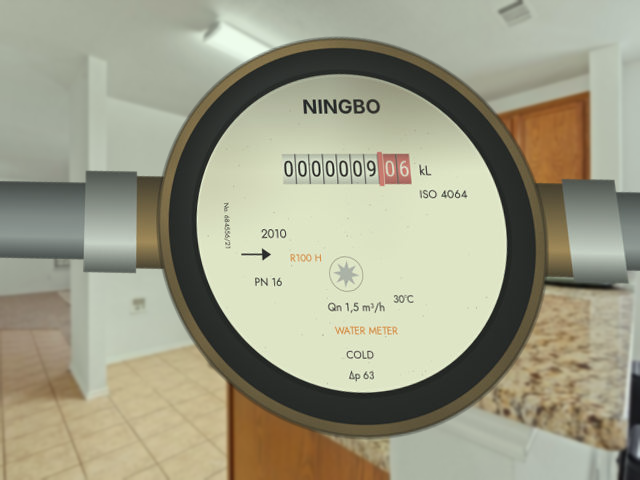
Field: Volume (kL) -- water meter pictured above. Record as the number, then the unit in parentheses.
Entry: 9.06 (kL)
